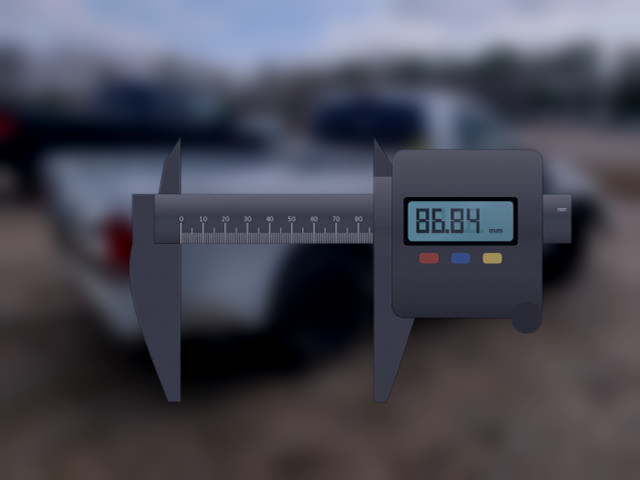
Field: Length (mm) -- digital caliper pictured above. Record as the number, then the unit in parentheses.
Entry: 86.84 (mm)
